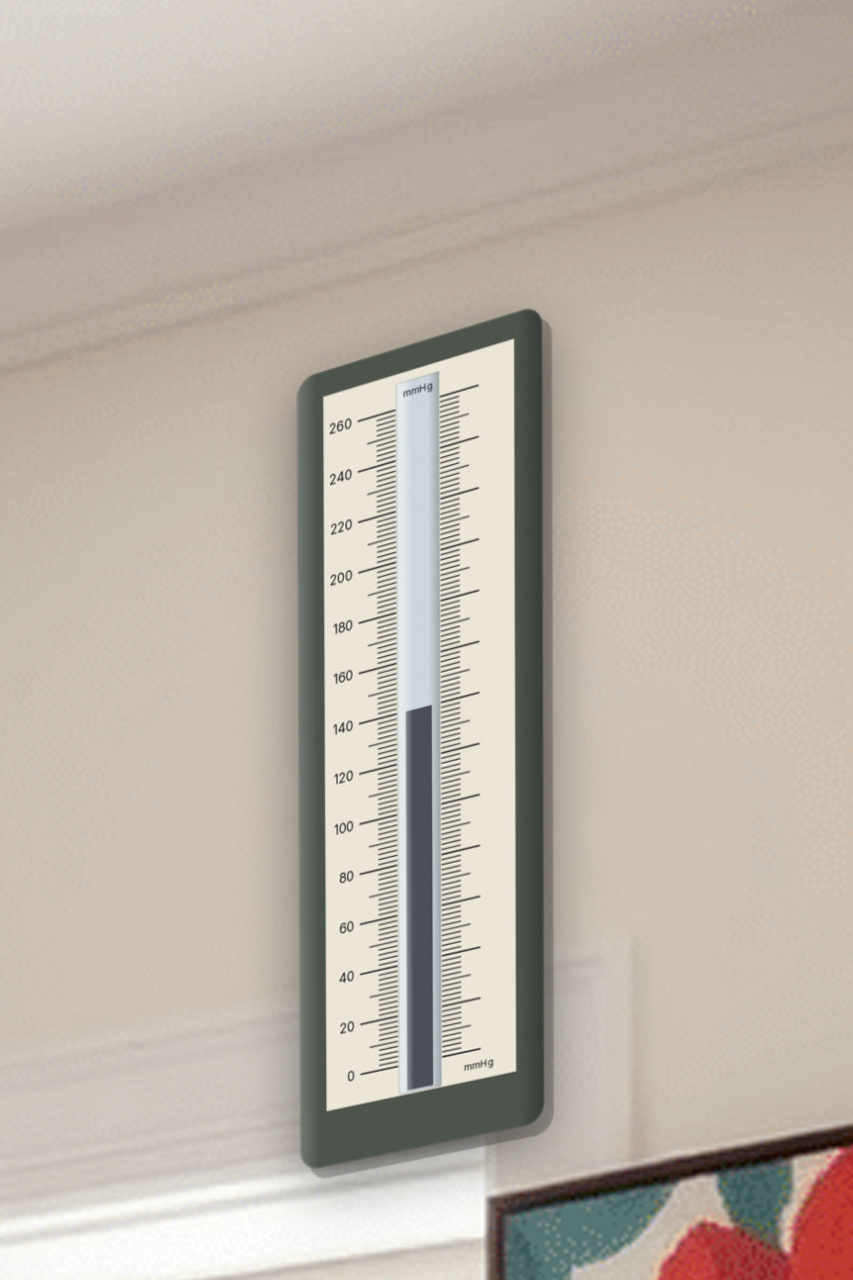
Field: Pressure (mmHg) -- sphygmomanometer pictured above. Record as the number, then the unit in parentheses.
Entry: 140 (mmHg)
